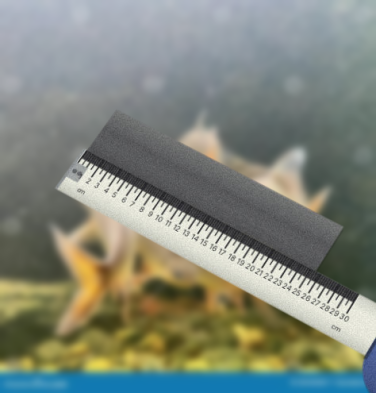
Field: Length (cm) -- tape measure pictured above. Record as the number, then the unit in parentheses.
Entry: 25.5 (cm)
